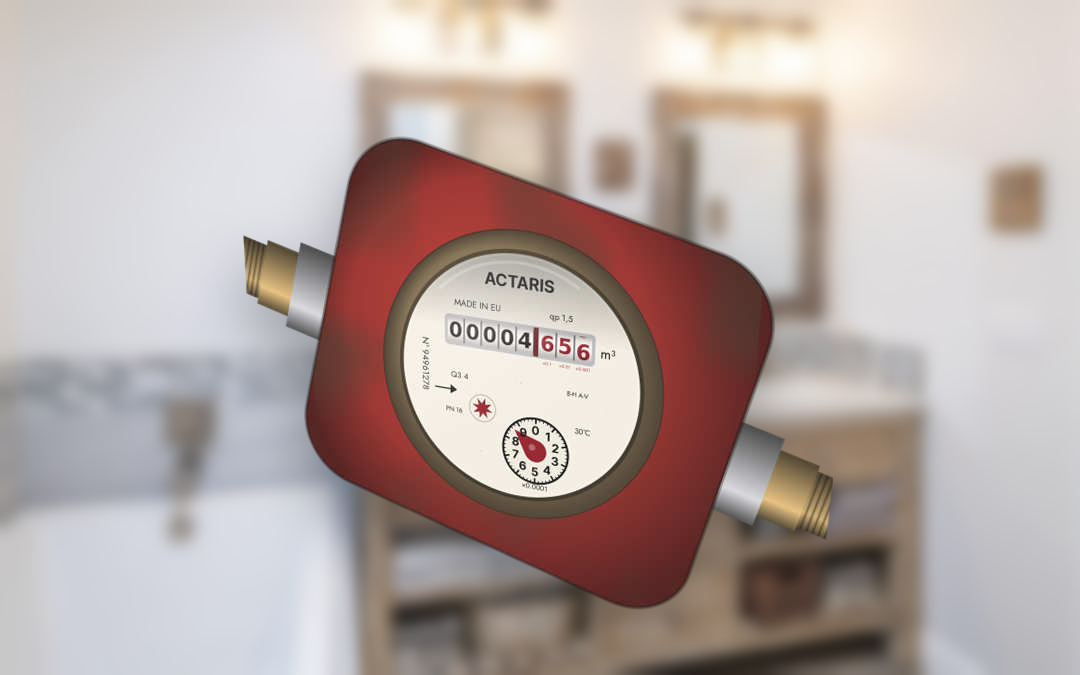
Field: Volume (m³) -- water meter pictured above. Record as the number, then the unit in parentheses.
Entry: 4.6558 (m³)
